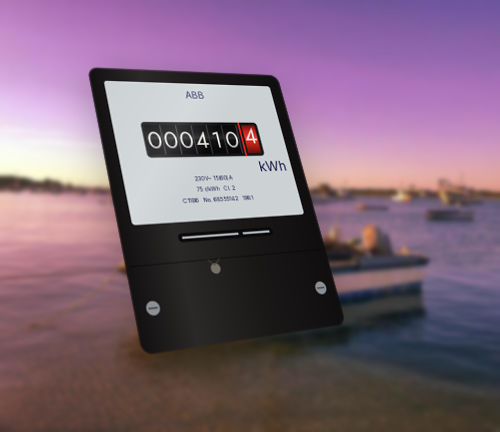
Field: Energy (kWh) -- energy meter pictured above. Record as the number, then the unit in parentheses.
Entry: 410.4 (kWh)
